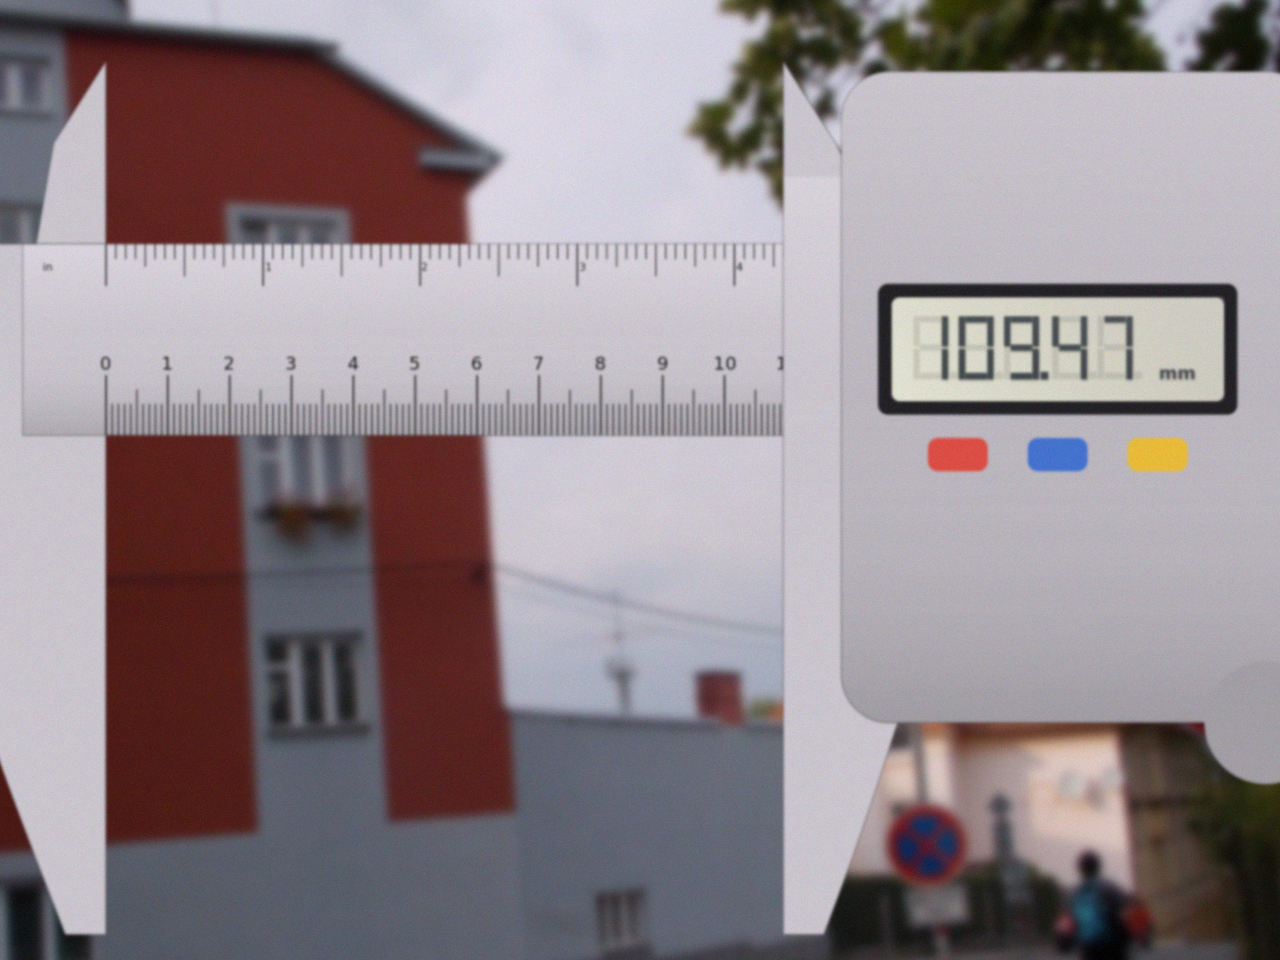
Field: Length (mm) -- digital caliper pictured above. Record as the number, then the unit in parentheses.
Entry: 109.47 (mm)
